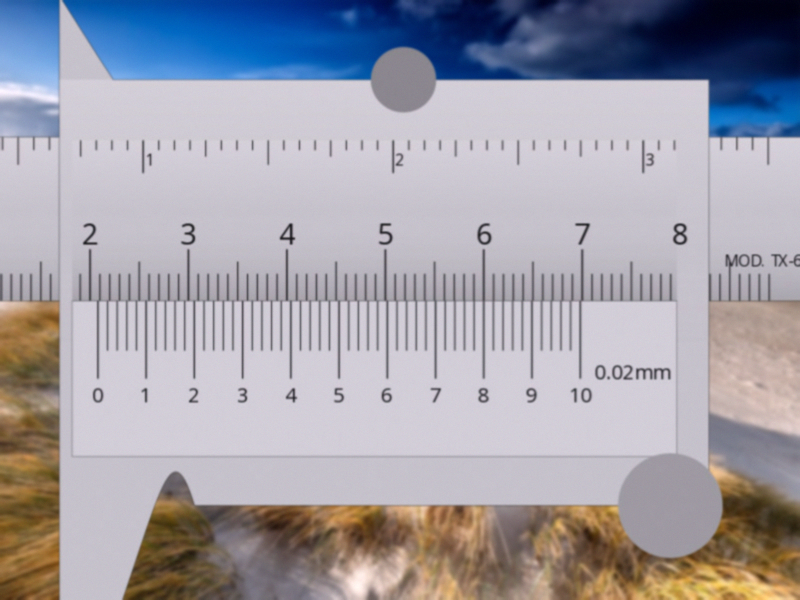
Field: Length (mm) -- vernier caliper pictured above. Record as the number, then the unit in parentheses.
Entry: 20.8 (mm)
